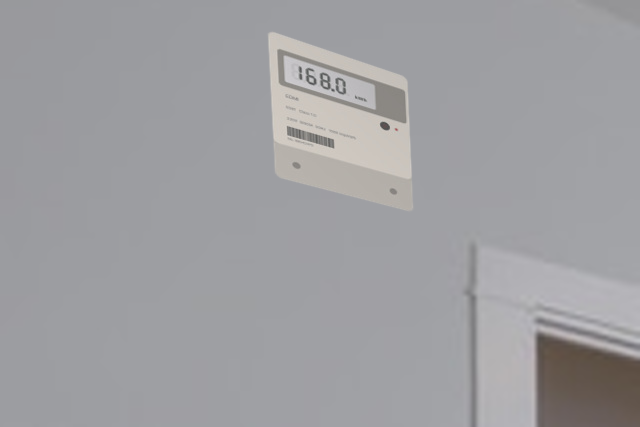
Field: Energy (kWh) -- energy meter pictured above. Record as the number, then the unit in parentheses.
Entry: 168.0 (kWh)
